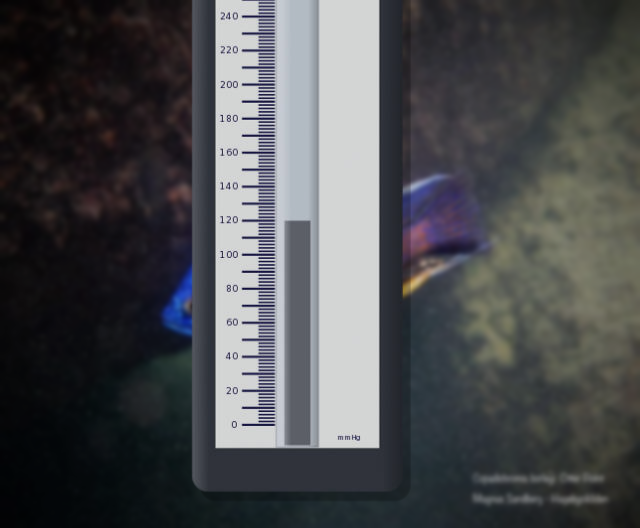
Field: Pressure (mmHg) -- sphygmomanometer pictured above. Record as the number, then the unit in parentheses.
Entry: 120 (mmHg)
